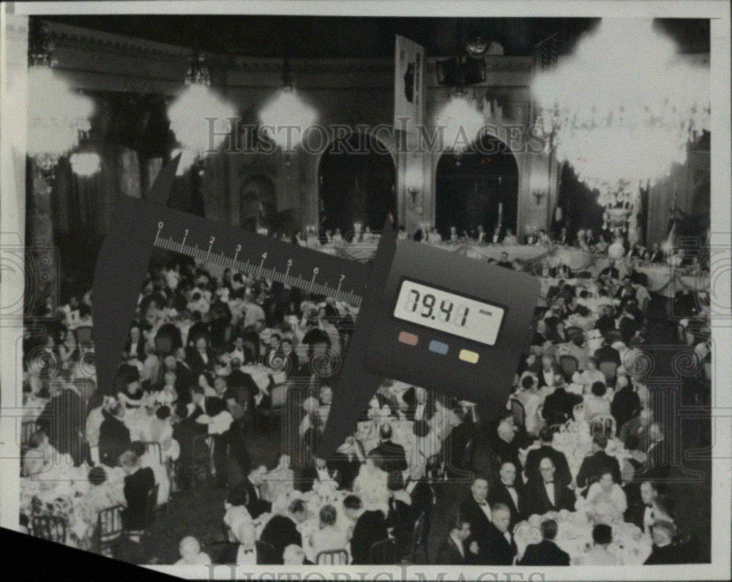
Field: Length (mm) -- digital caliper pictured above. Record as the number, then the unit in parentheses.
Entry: 79.41 (mm)
